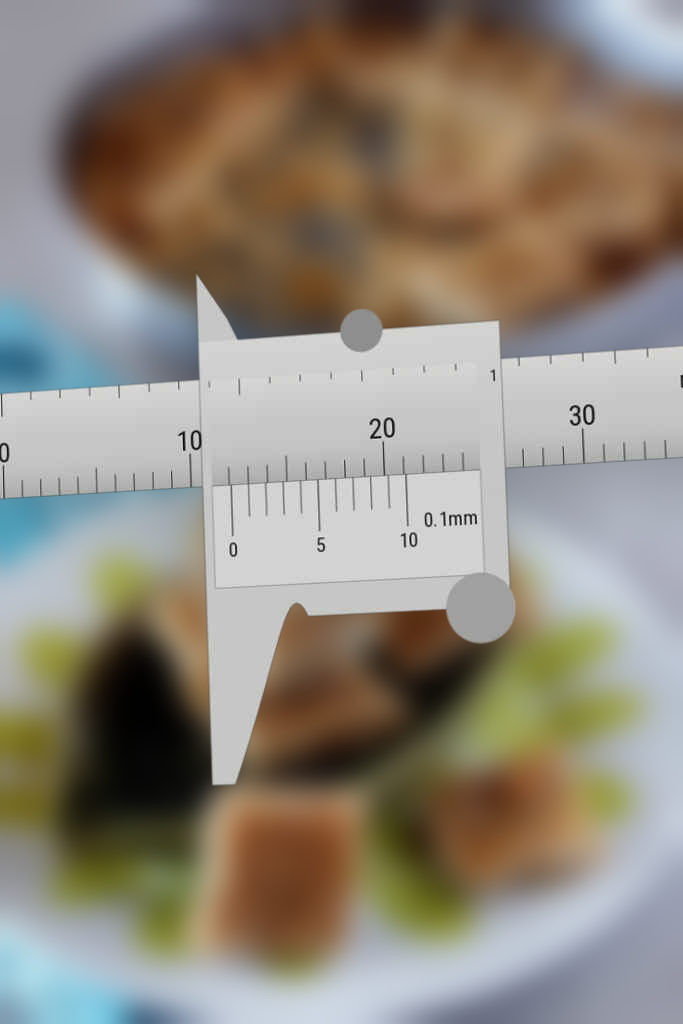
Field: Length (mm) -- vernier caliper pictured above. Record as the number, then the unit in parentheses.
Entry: 12.1 (mm)
